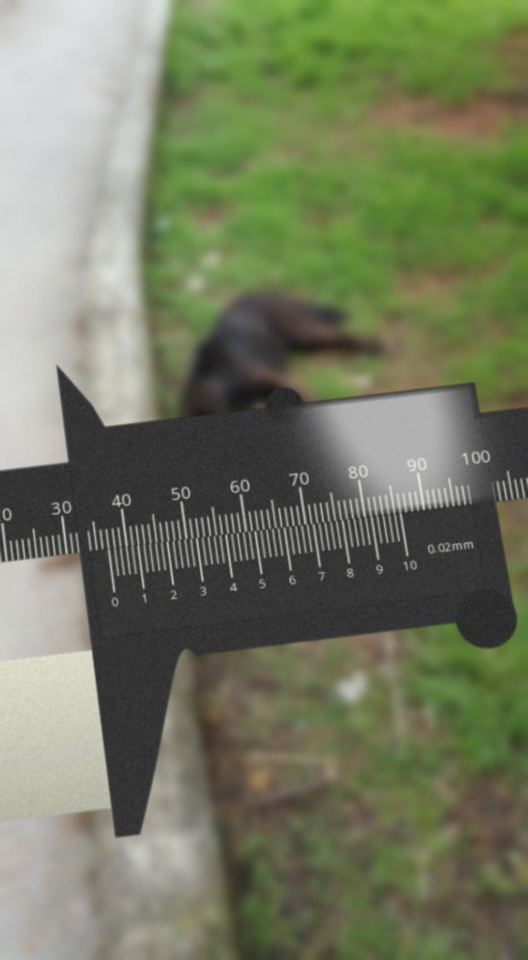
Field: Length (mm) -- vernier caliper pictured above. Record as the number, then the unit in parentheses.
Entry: 37.0 (mm)
